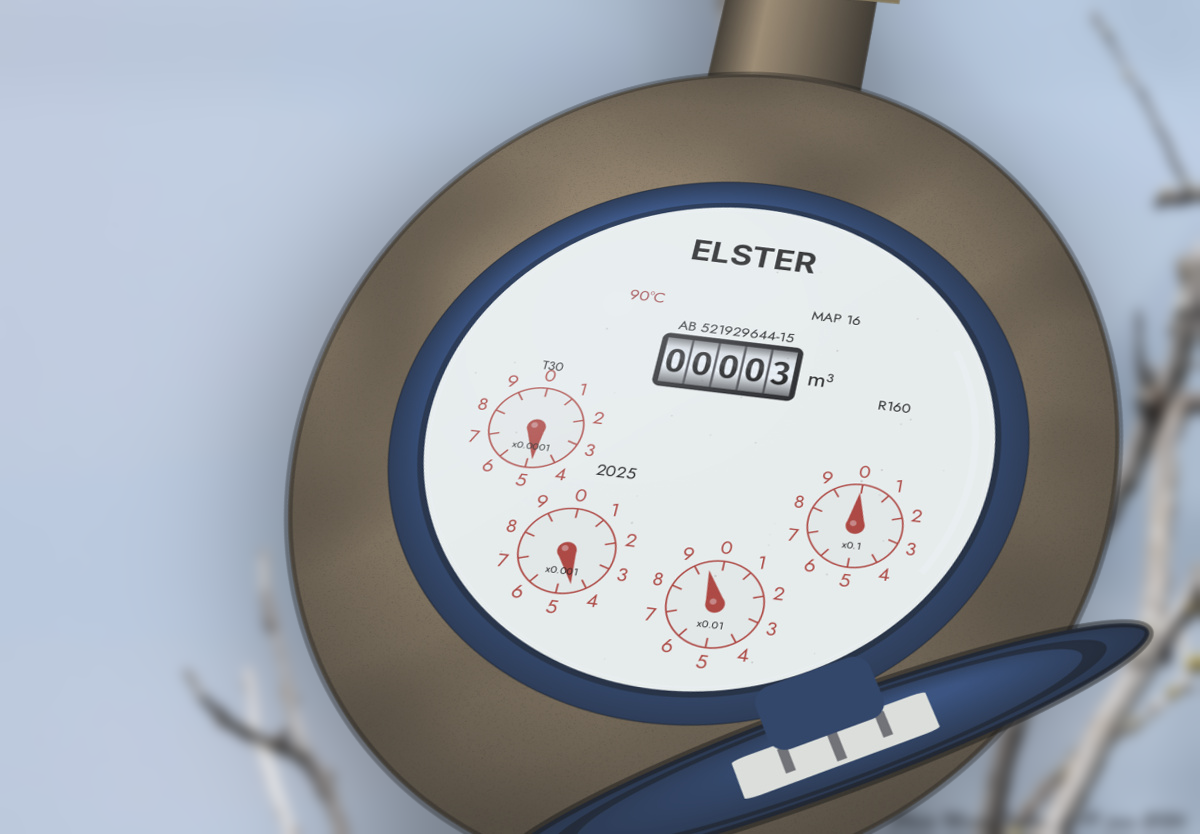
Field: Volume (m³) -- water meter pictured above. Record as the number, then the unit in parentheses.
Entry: 2.9944 (m³)
